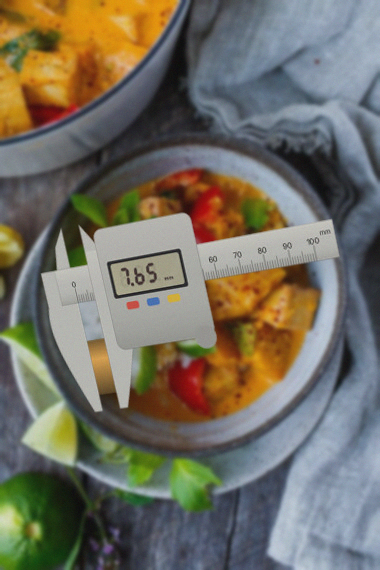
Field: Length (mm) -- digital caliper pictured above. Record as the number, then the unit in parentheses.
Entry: 7.65 (mm)
